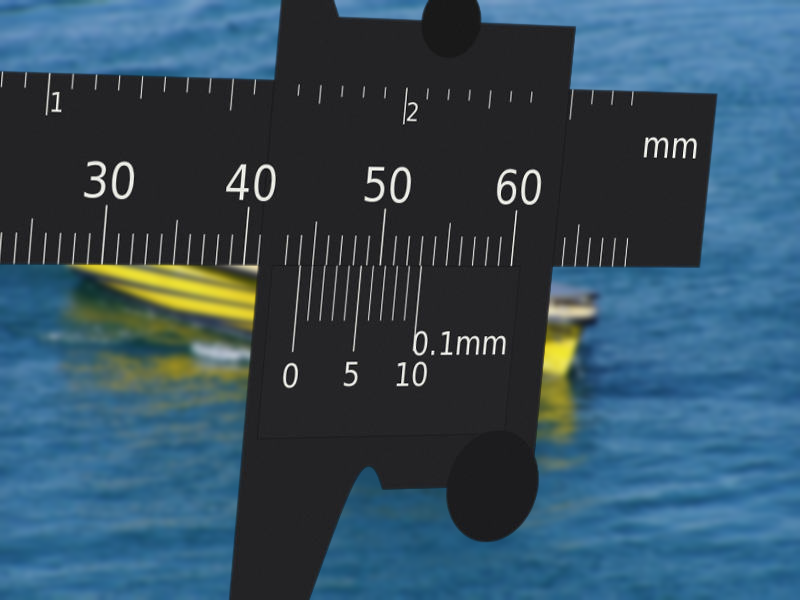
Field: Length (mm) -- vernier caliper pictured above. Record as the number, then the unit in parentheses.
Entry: 44.1 (mm)
